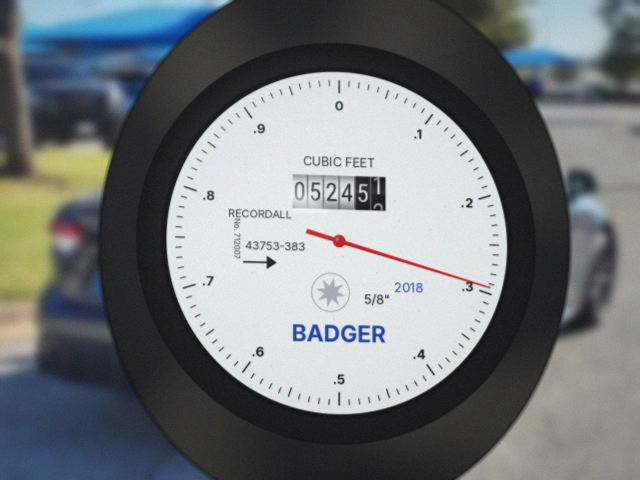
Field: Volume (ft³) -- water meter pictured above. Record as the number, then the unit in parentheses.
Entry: 52451.29 (ft³)
